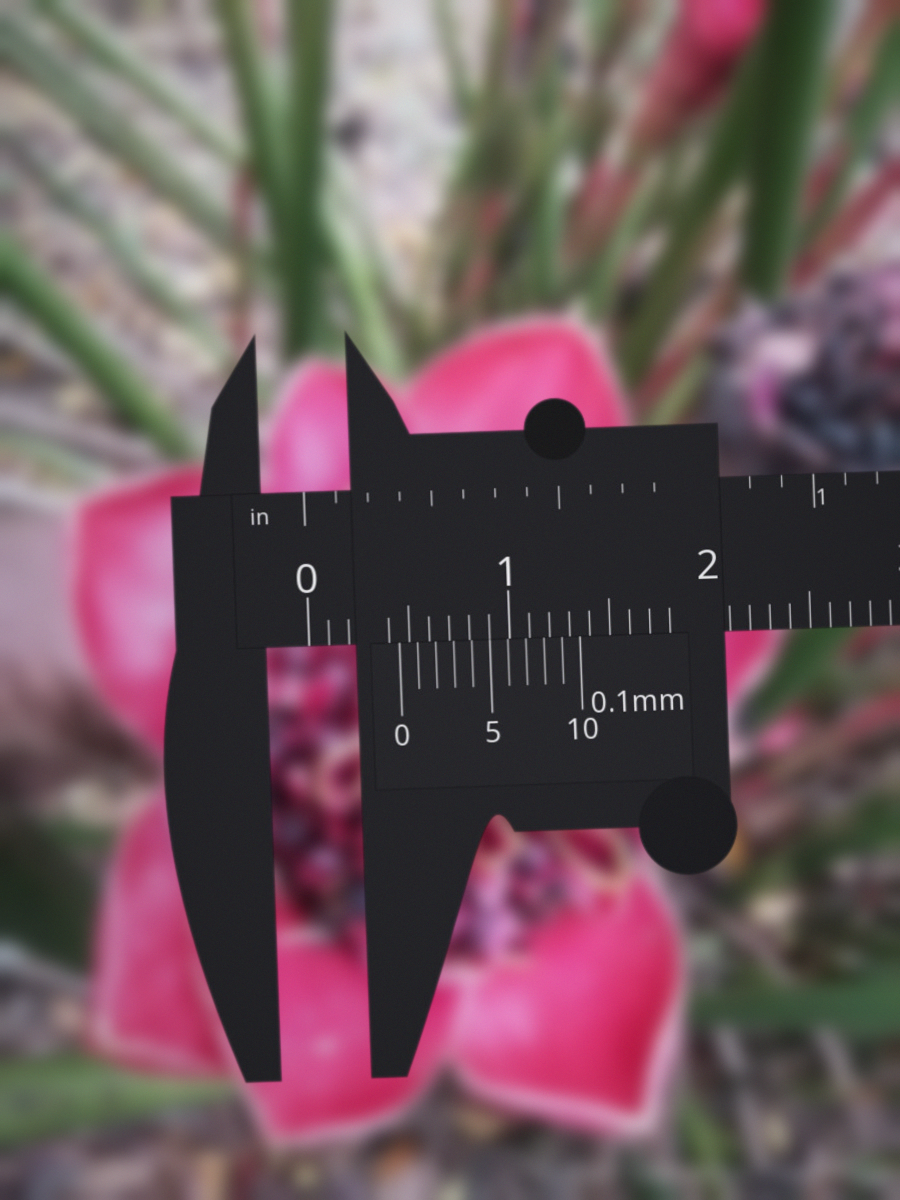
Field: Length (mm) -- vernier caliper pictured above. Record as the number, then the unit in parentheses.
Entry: 4.5 (mm)
